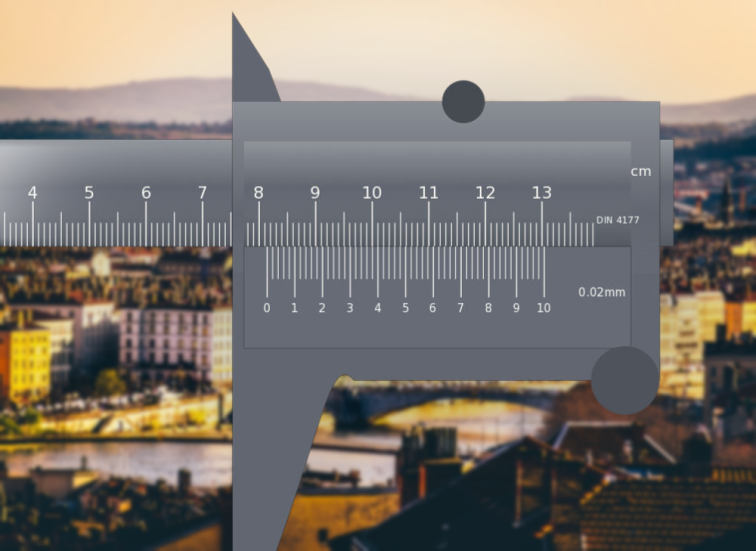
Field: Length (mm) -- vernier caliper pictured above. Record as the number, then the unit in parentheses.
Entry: 81.4 (mm)
